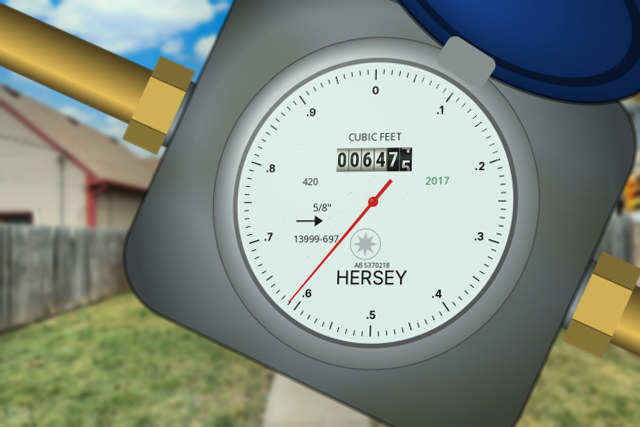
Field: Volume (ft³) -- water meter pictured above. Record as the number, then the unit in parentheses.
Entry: 6474.61 (ft³)
